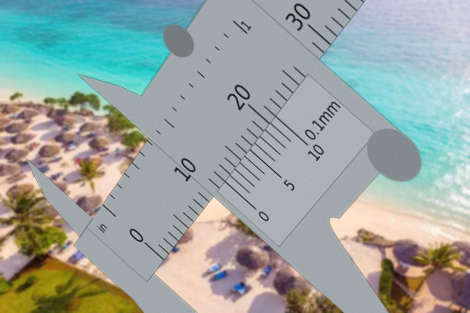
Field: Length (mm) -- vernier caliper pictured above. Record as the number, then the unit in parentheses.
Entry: 12.0 (mm)
